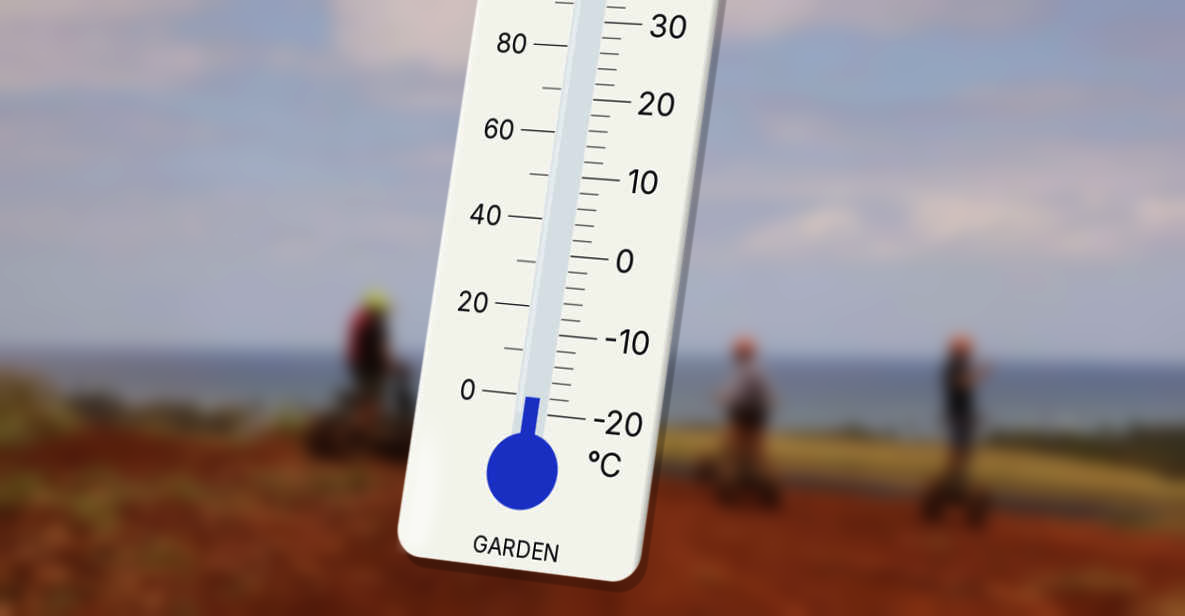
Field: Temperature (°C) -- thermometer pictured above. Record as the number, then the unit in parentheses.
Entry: -18 (°C)
